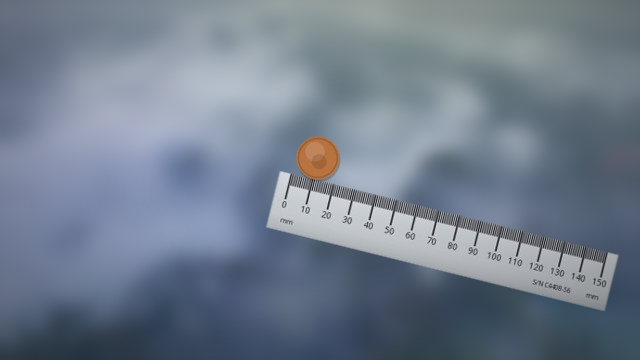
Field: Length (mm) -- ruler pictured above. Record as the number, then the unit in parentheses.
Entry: 20 (mm)
